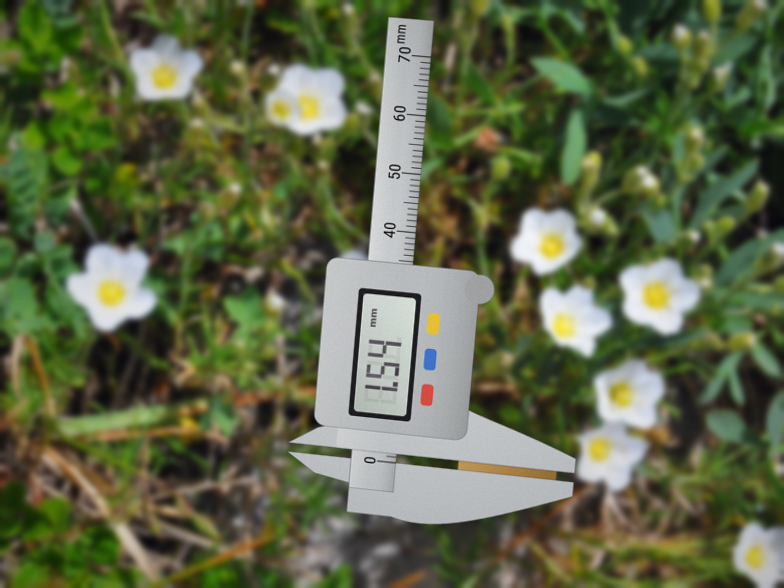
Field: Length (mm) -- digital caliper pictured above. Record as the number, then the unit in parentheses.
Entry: 1.54 (mm)
